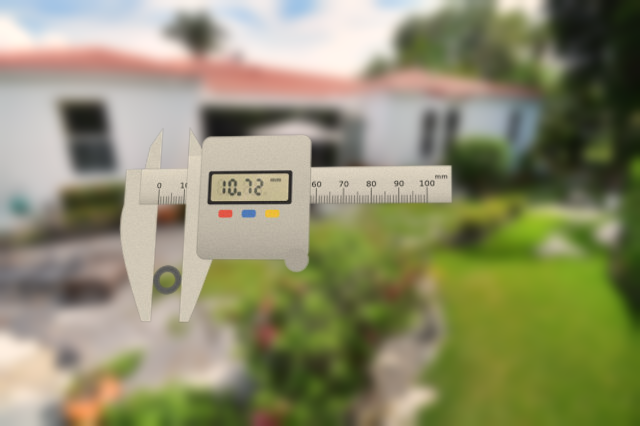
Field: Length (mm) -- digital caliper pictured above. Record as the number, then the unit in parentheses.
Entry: 10.72 (mm)
